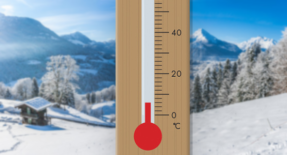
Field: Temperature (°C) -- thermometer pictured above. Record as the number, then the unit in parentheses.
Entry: 6 (°C)
